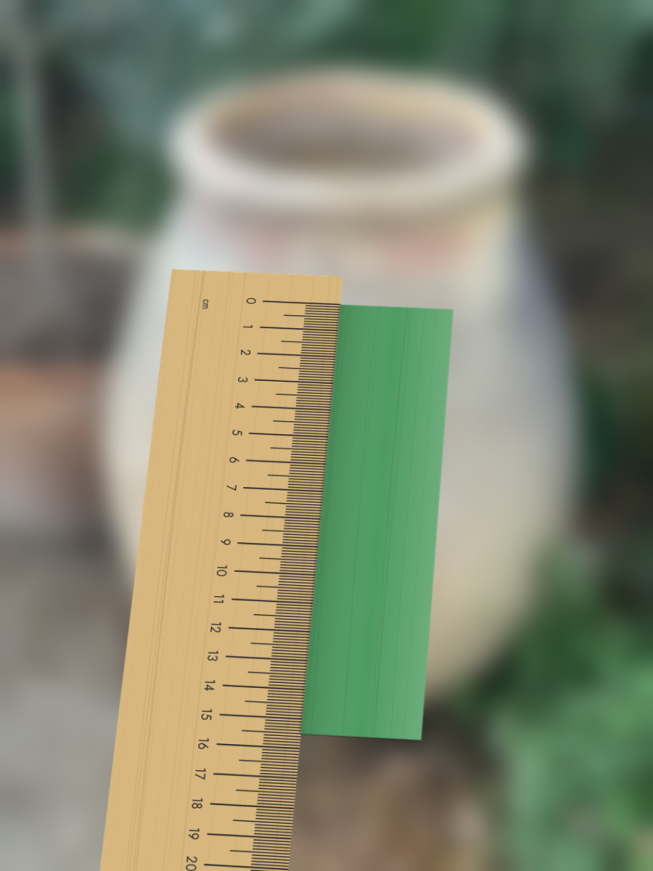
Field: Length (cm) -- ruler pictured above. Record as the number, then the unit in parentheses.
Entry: 15.5 (cm)
